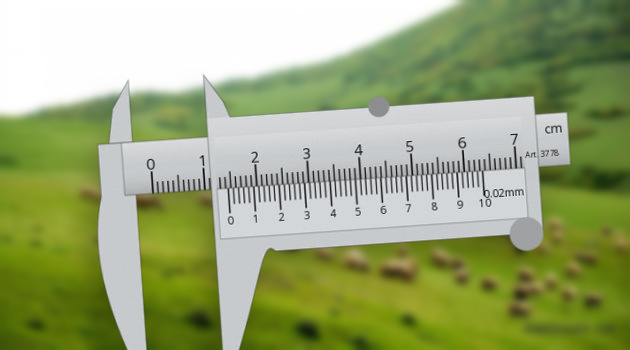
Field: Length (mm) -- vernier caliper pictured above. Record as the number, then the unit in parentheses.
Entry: 14.5 (mm)
